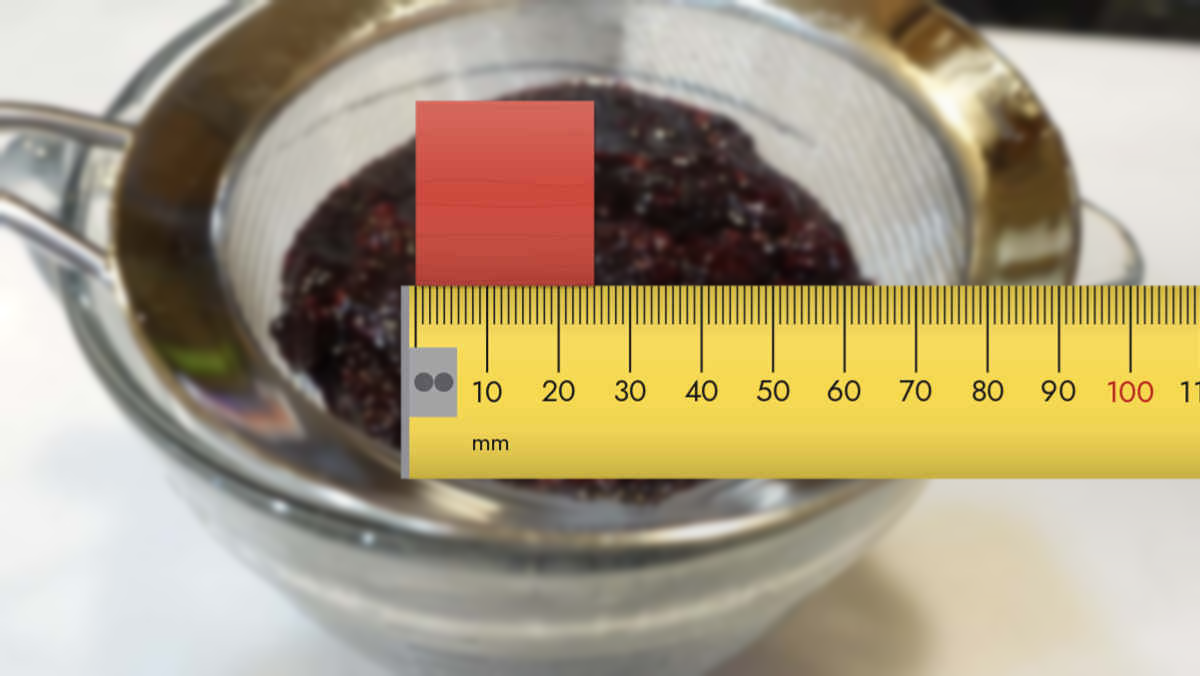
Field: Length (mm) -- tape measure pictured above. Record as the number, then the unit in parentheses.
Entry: 25 (mm)
